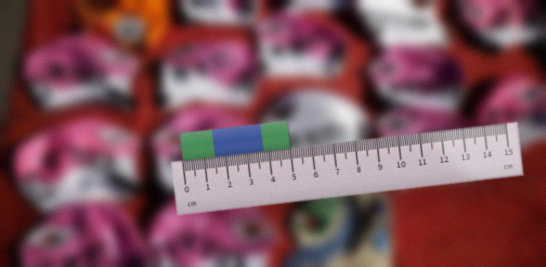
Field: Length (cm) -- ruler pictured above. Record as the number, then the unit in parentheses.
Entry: 5 (cm)
